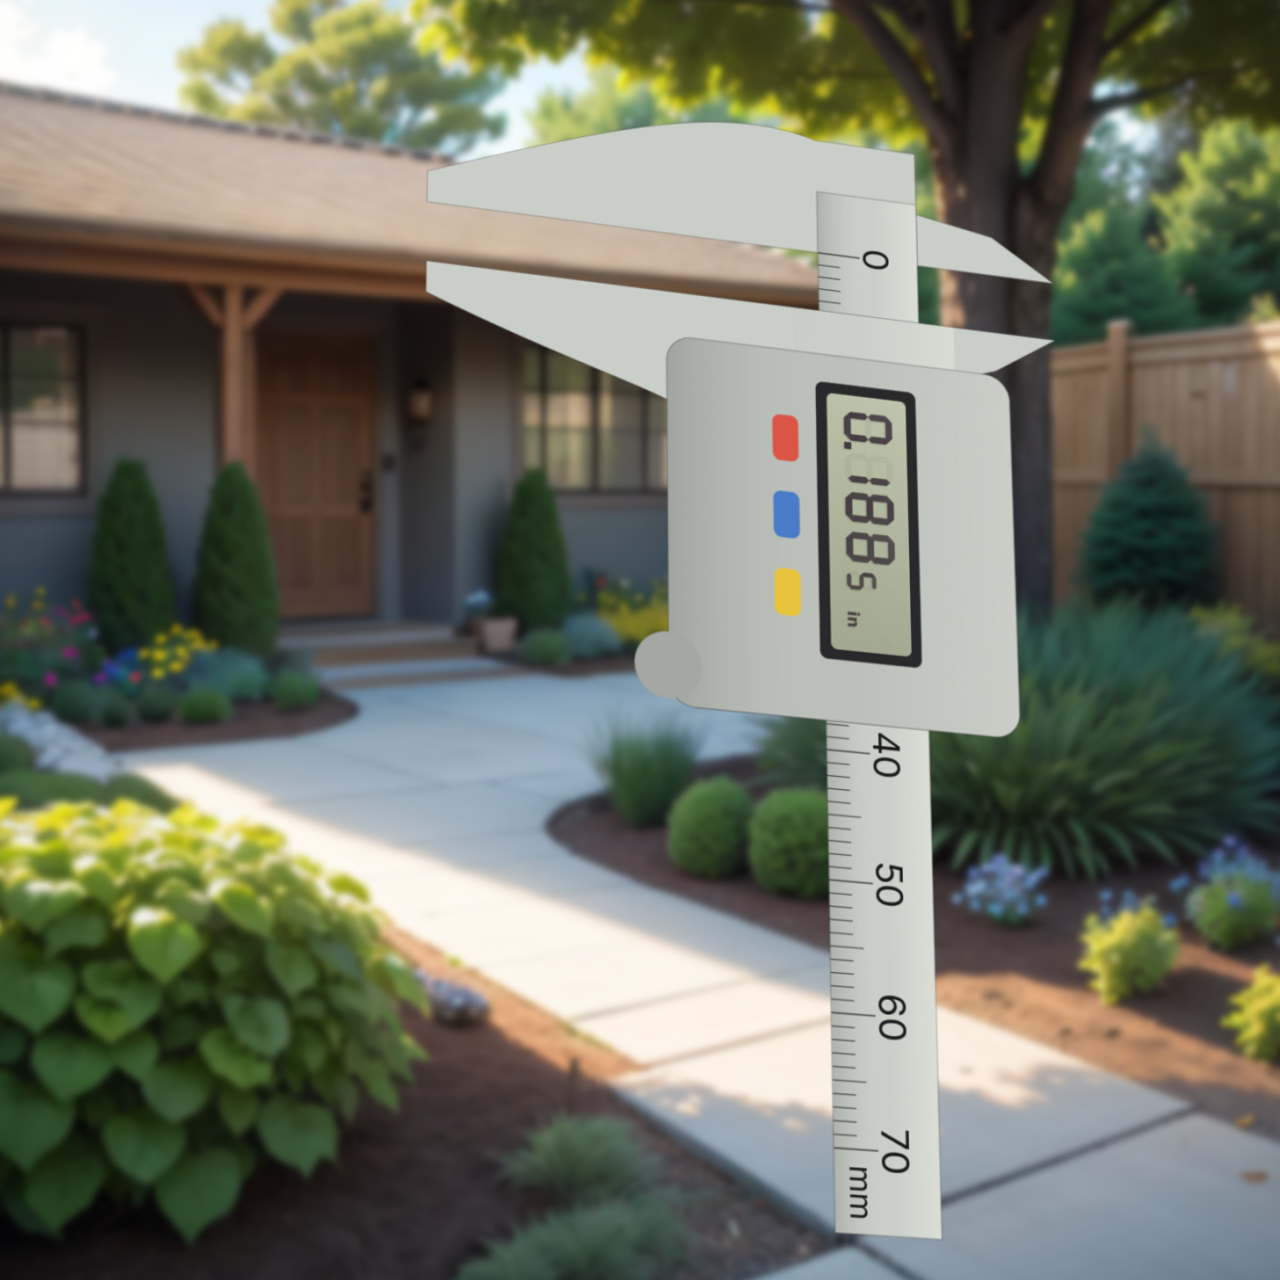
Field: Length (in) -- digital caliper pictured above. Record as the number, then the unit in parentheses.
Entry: 0.1885 (in)
